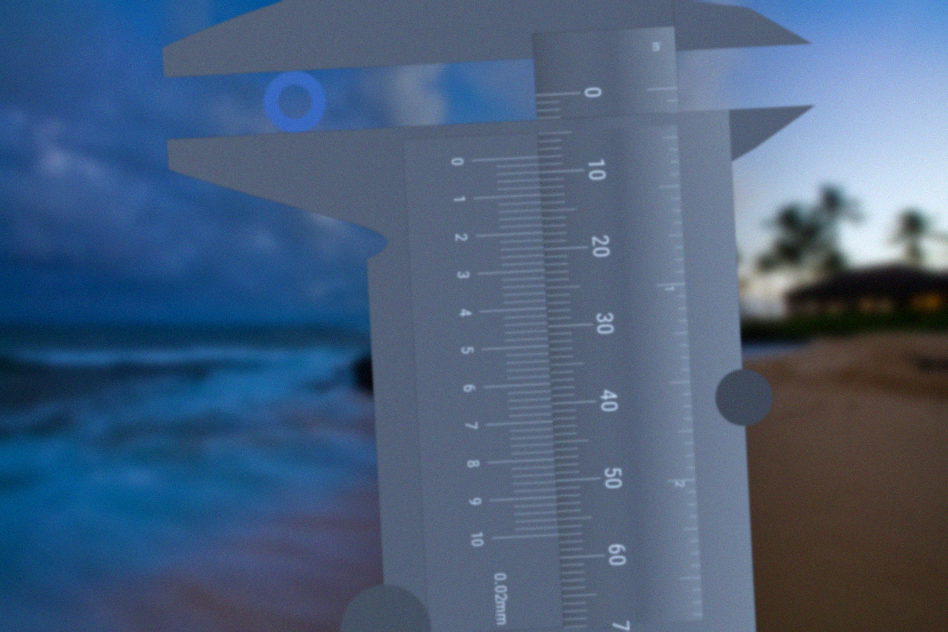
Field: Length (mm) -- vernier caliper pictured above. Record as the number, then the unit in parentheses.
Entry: 8.0 (mm)
